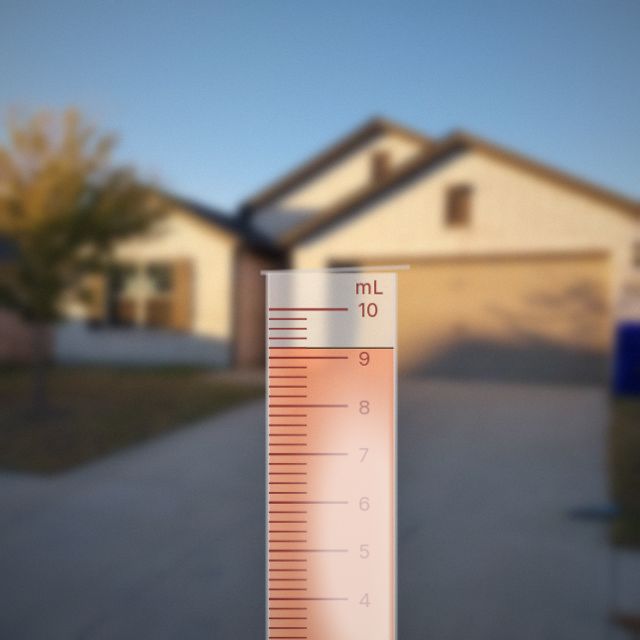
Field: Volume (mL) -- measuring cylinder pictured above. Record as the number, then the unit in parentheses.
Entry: 9.2 (mL)
